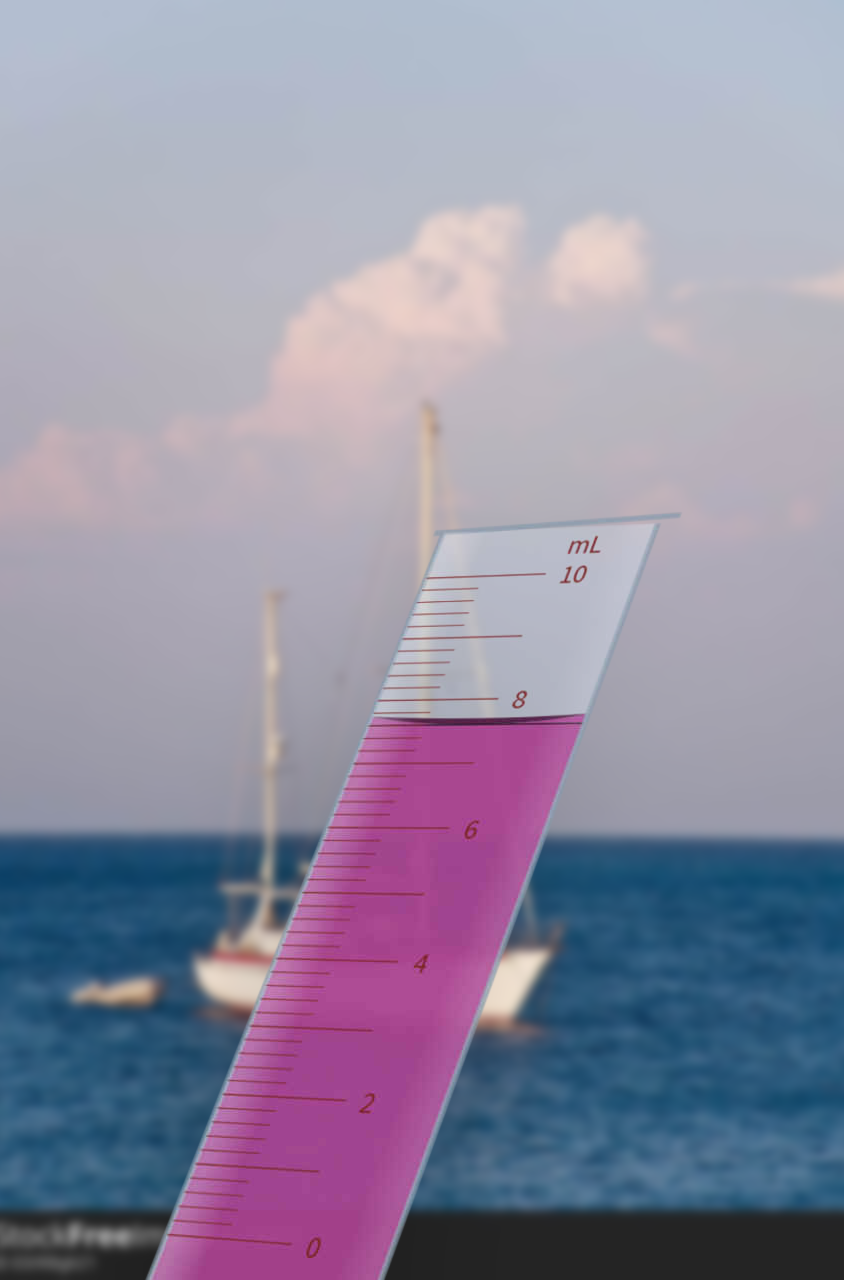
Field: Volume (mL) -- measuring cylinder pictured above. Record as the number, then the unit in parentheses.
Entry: 7.6 (mL)
